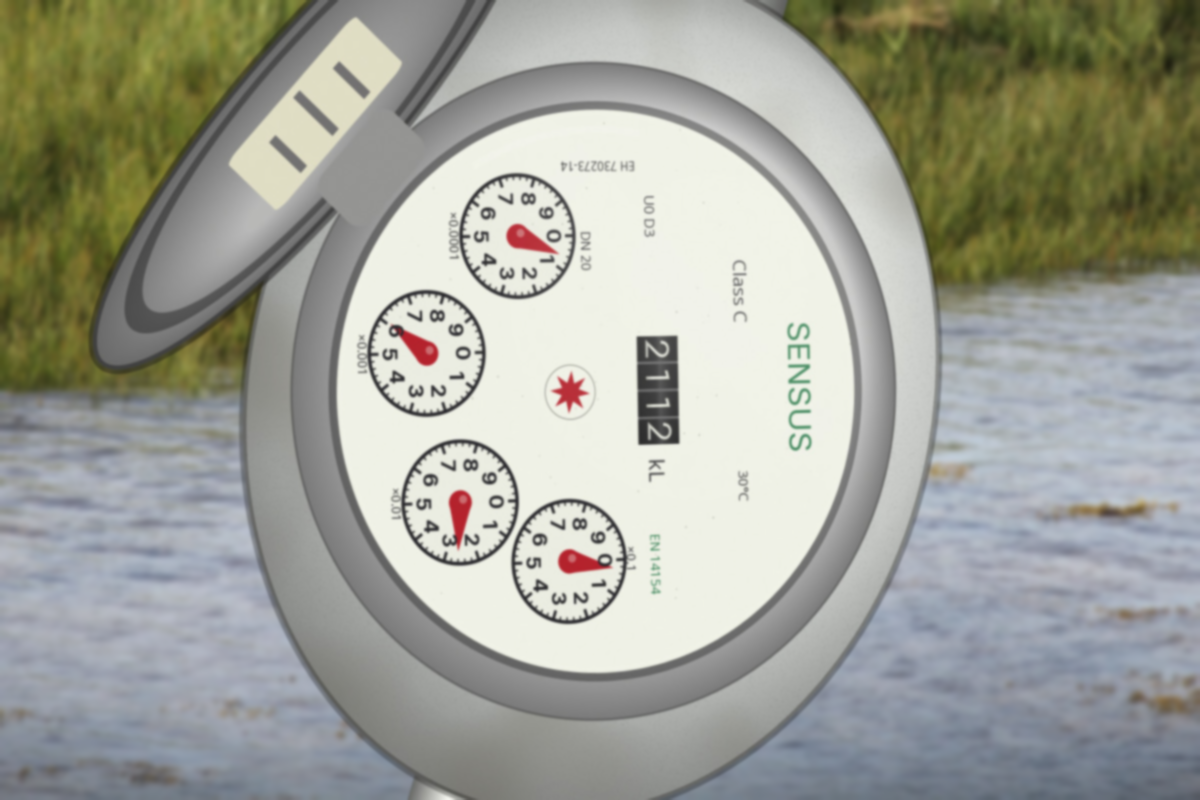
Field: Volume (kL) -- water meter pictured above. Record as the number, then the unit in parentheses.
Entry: 2112.0260 (kL)
